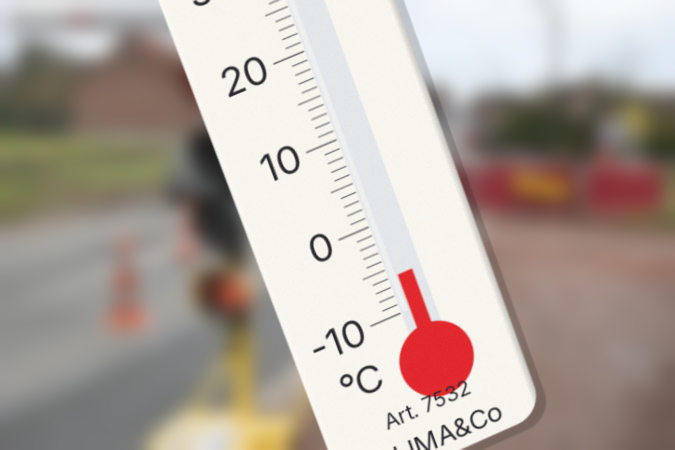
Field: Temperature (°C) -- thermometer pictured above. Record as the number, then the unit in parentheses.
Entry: -6 (°C)
